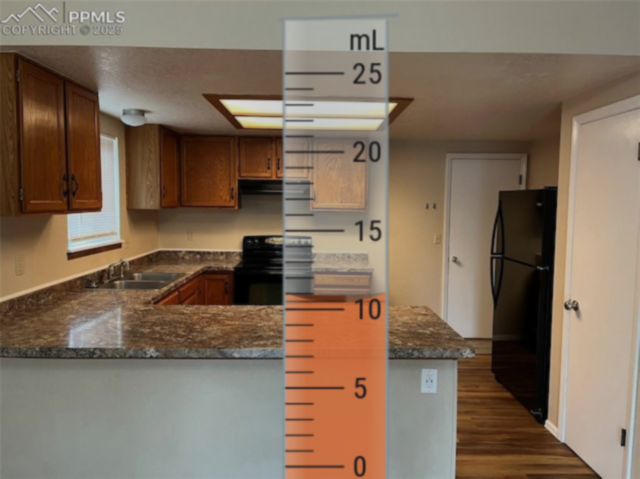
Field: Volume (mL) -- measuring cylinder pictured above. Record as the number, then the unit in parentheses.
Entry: 10.5 (mL)
